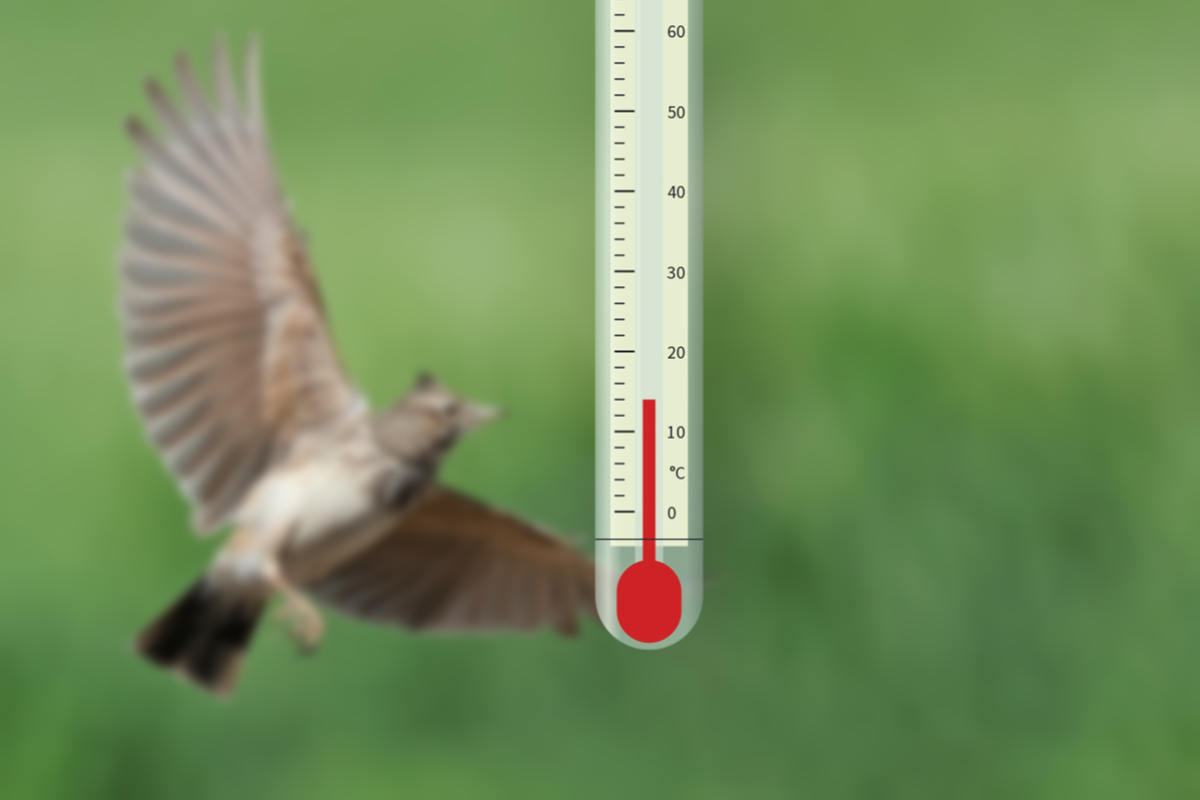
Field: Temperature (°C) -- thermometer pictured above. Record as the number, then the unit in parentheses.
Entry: 14 (°C)
